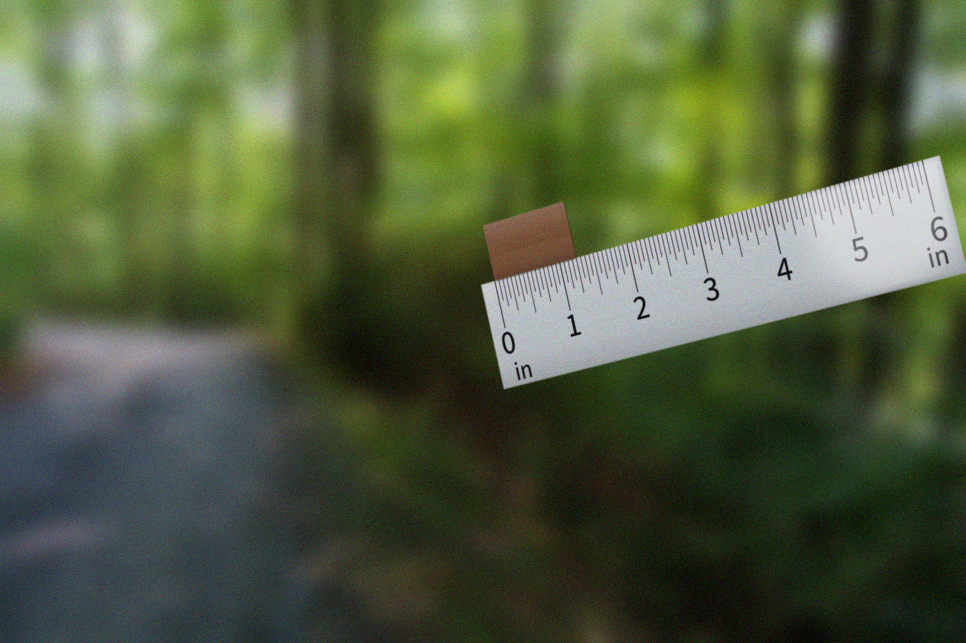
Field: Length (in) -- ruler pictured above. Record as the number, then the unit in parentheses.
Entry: 1.25 (in)
